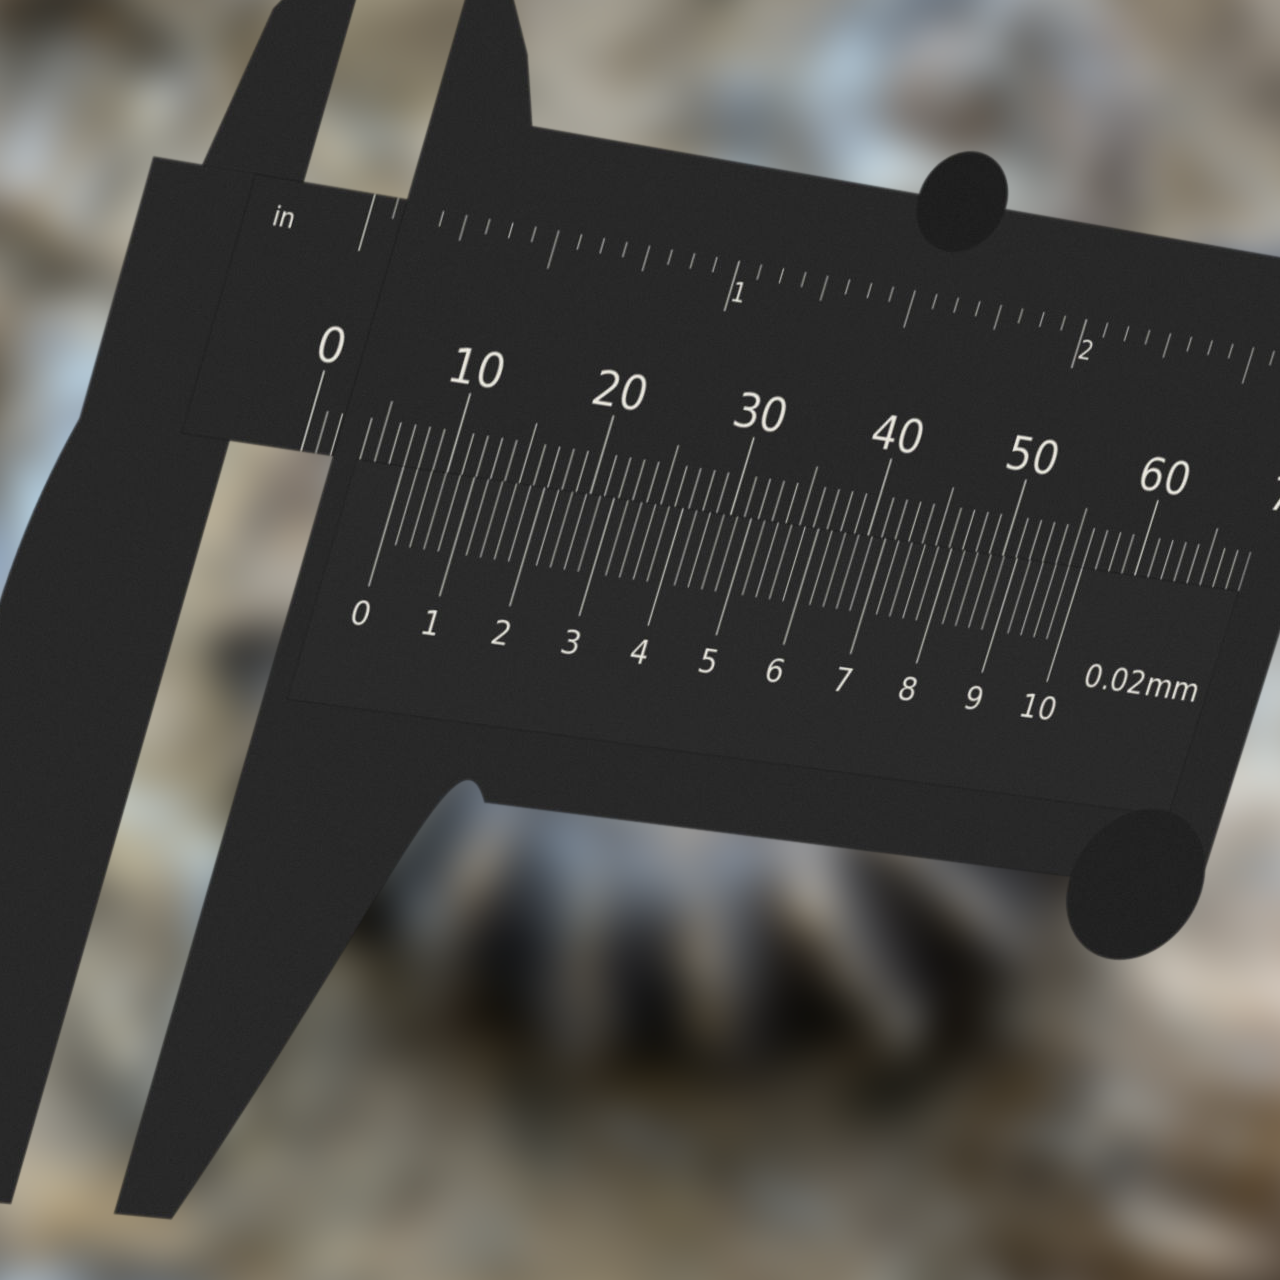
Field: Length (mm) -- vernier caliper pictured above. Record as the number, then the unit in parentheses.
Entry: 7.0 (mm)
